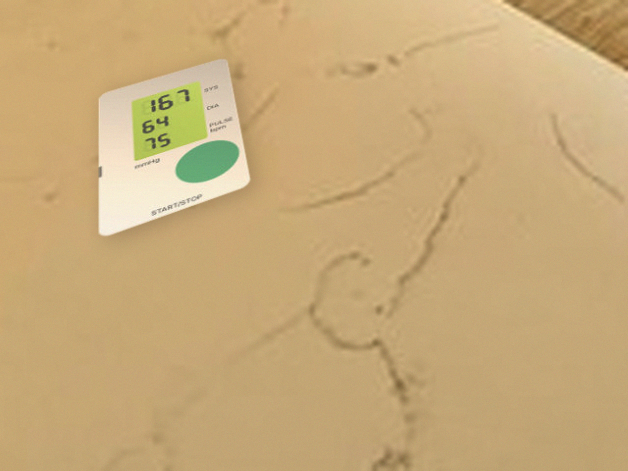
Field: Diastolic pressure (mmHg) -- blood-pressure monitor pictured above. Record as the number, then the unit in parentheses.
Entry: 64 (mmHg)
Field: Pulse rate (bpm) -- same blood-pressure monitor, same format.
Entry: 75 (bpm)
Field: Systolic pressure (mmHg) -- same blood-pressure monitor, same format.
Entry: 167 (mmHg)
